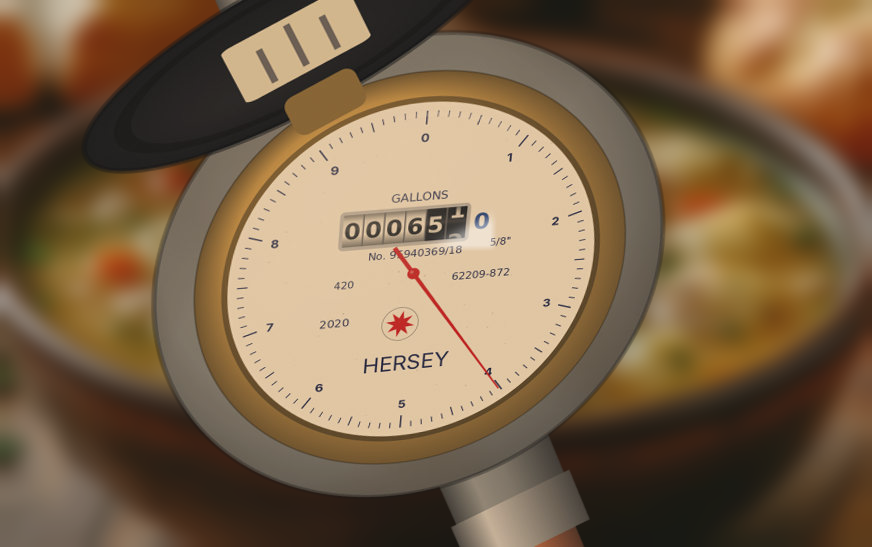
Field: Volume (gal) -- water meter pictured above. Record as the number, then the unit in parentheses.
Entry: 6514.0 (gal)
